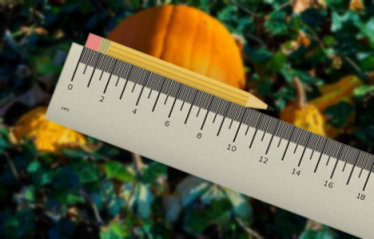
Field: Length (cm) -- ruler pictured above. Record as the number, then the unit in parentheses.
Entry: 11.5 (cm)
